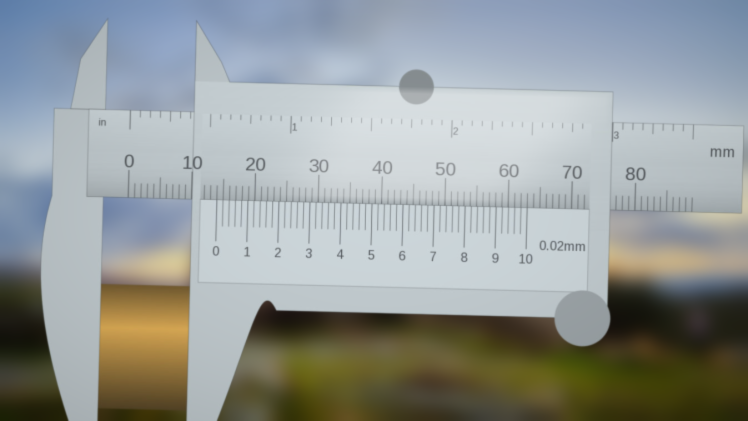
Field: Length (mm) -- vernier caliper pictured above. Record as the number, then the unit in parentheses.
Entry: 14.0 (mm)
